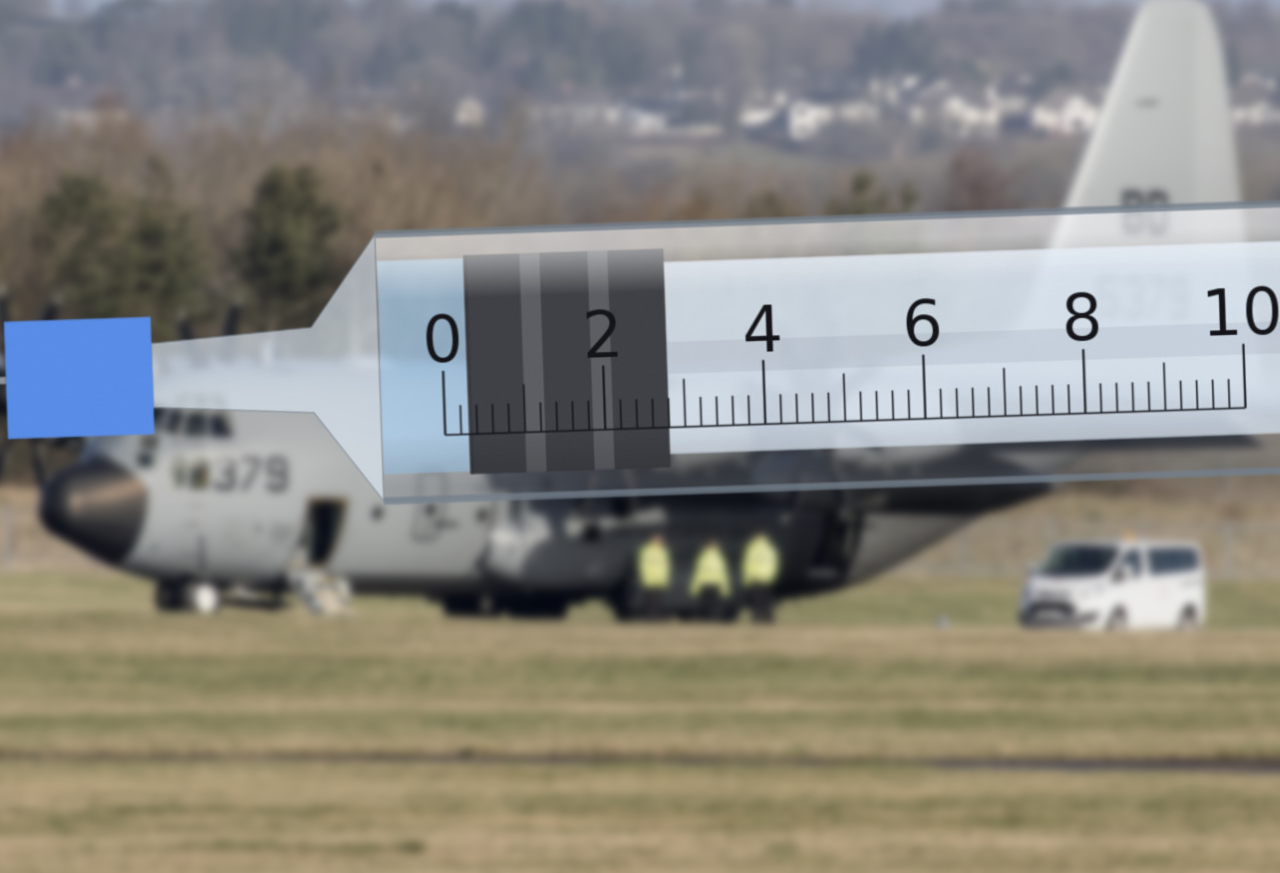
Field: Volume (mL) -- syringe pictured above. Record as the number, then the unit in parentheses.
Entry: 0.3 (mL)
